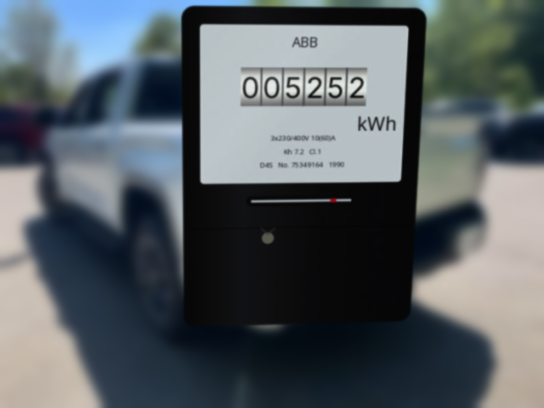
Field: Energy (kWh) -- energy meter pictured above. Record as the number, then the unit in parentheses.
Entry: 5252 (kWh)
